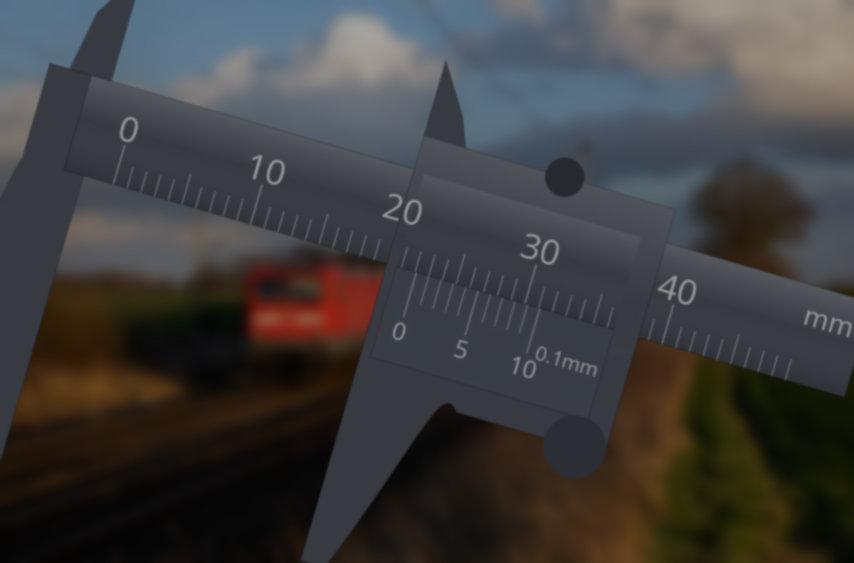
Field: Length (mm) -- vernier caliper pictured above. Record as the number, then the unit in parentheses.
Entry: 22.1 (mm)
